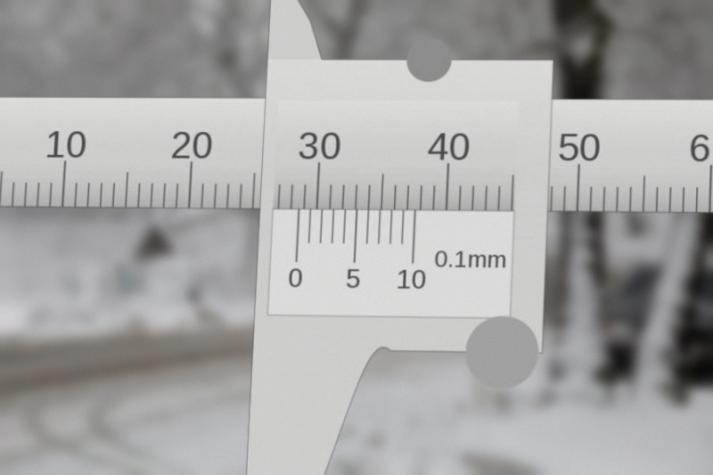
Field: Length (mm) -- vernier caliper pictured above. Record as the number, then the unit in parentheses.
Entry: 28.6 (mm)
